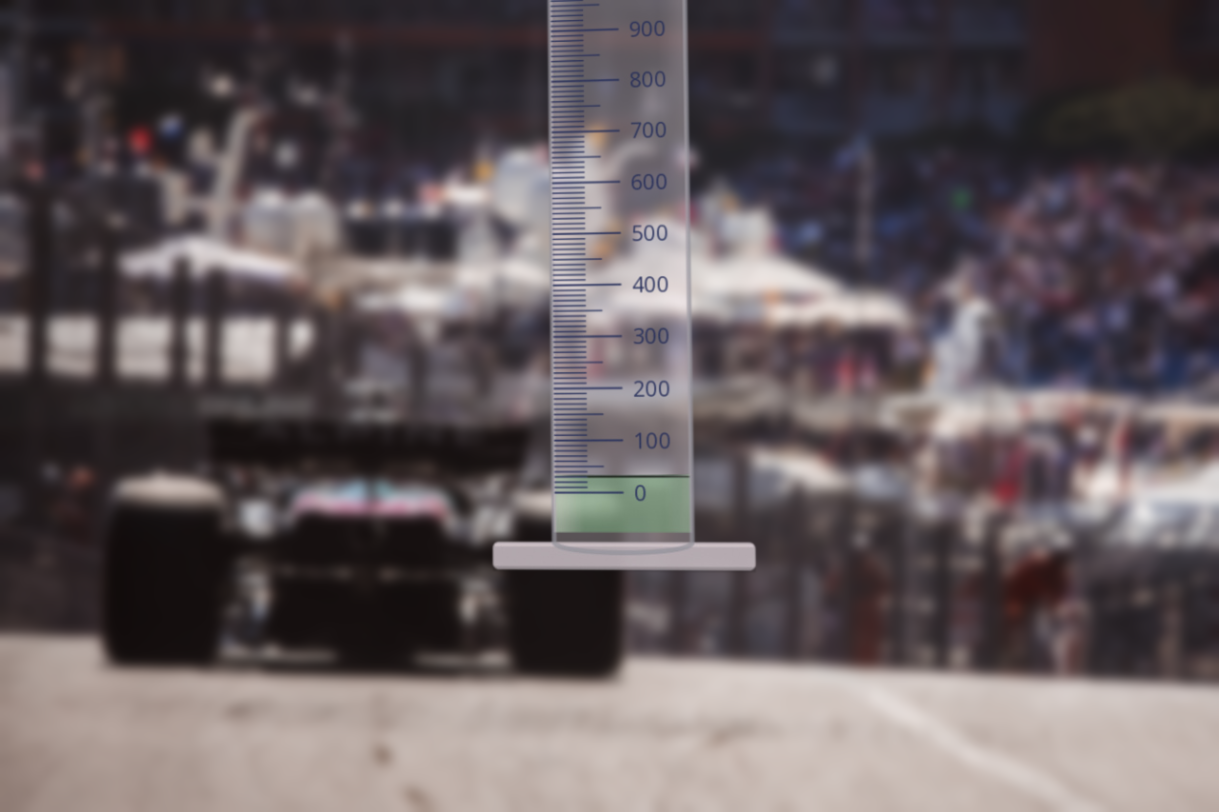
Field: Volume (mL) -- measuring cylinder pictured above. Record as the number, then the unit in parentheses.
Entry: 30 (mL)
